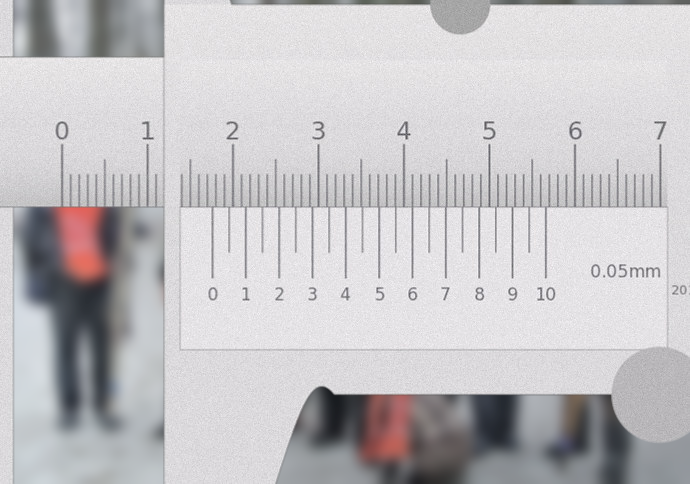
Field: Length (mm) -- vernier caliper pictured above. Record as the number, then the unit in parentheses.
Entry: 17.6 (mm)
